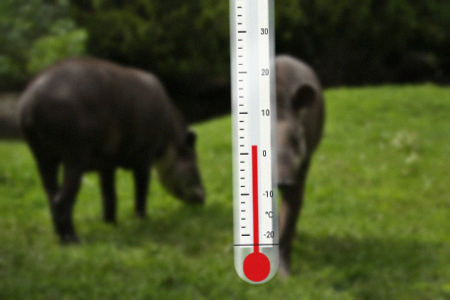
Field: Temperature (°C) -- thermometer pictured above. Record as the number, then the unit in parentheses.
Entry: 2 (°C)
